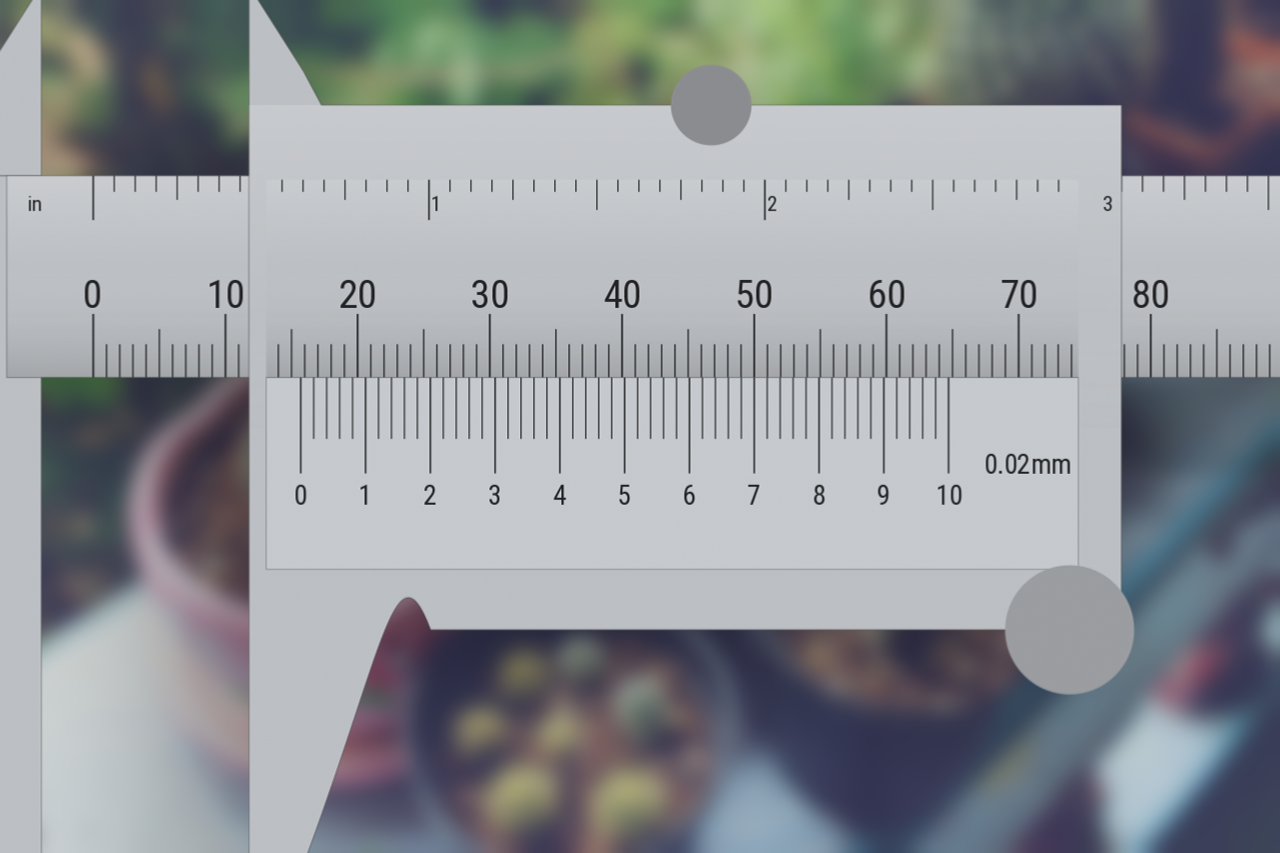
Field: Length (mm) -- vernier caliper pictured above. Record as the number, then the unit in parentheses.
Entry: 15.7 (mm)
